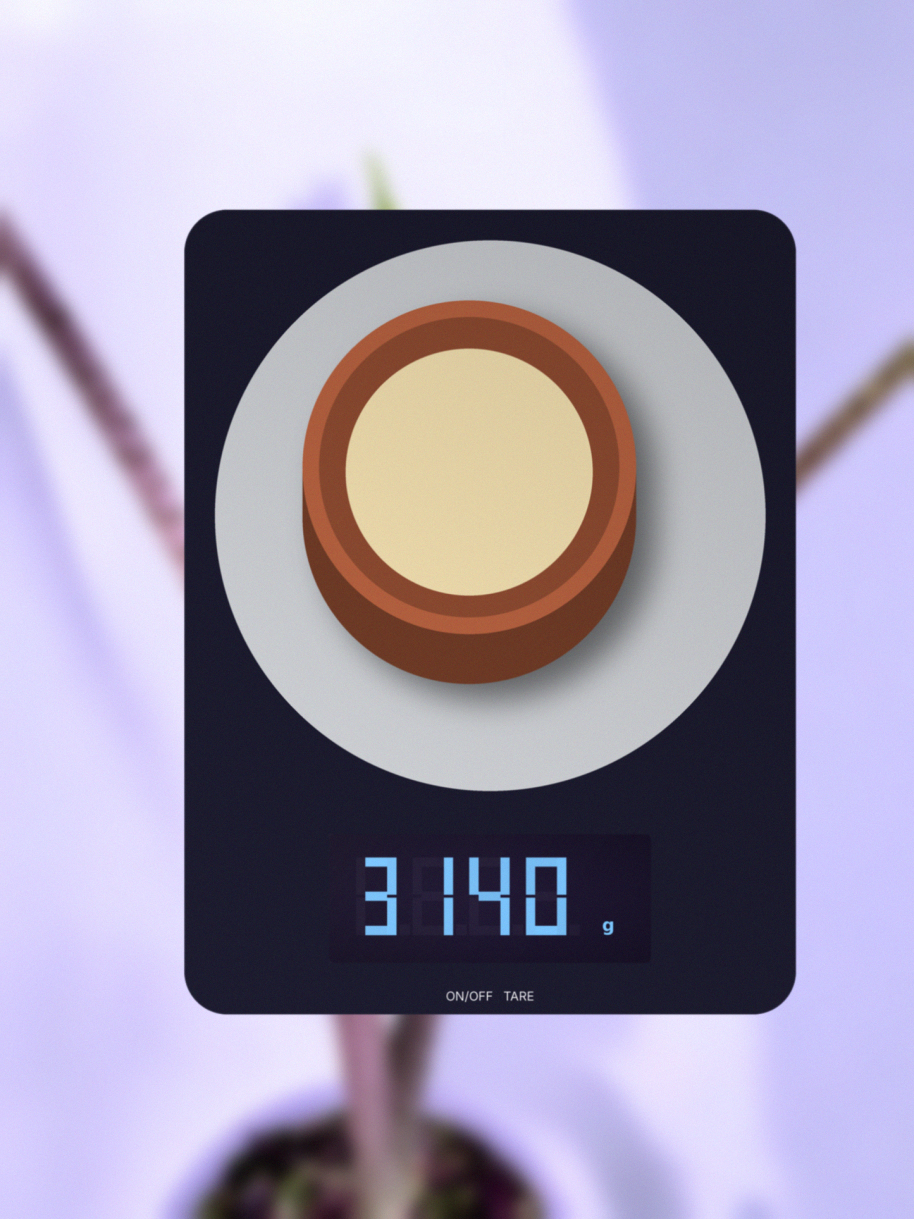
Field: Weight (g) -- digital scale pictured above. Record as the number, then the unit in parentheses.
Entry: 3140 (g)
